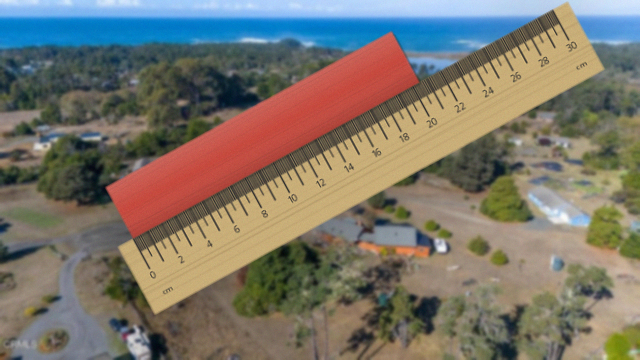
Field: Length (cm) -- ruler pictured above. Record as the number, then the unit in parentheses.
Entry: 20.5 (cm)
